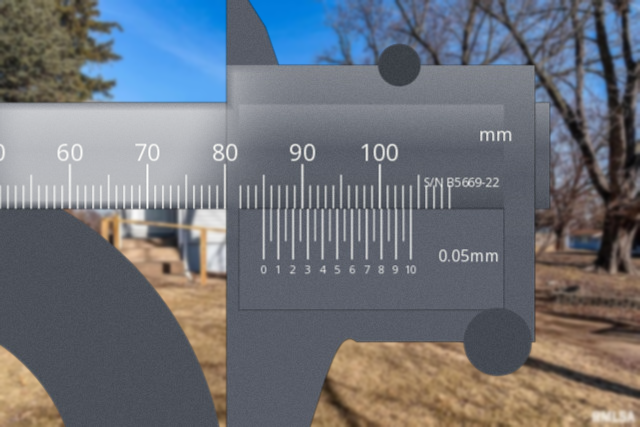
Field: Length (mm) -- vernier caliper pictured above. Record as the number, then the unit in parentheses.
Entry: 85.0 (mm)
